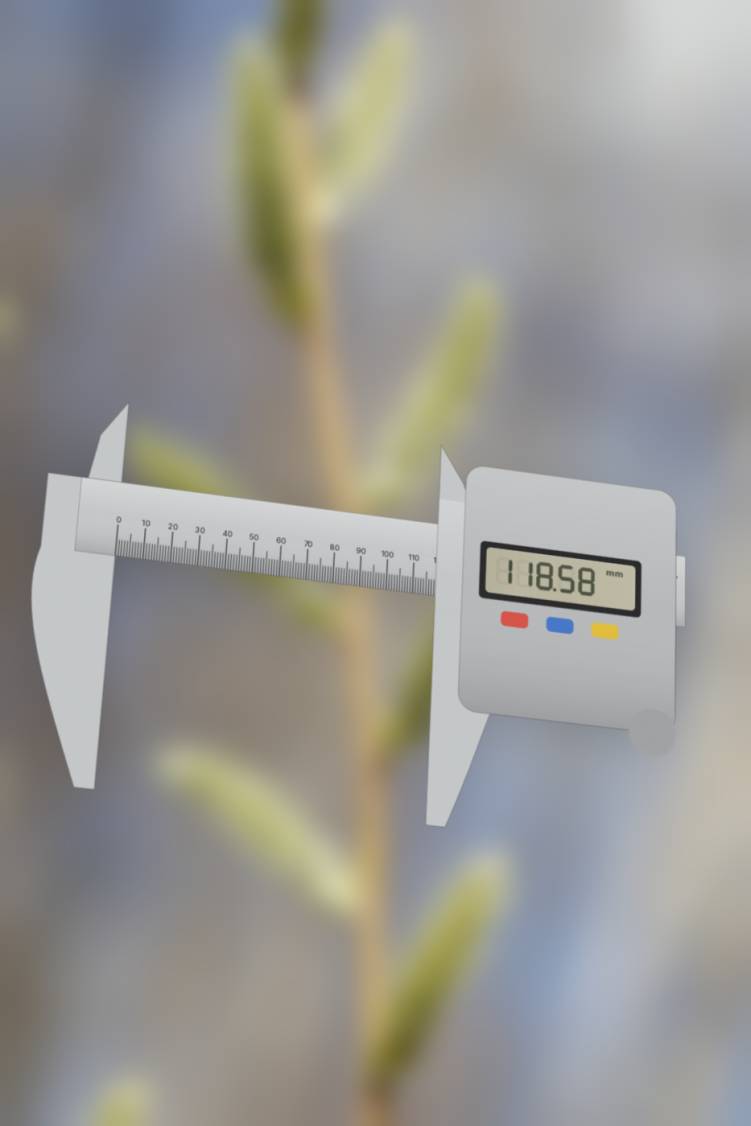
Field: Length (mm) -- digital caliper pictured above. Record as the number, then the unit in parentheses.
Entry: 118.58 (mm)
